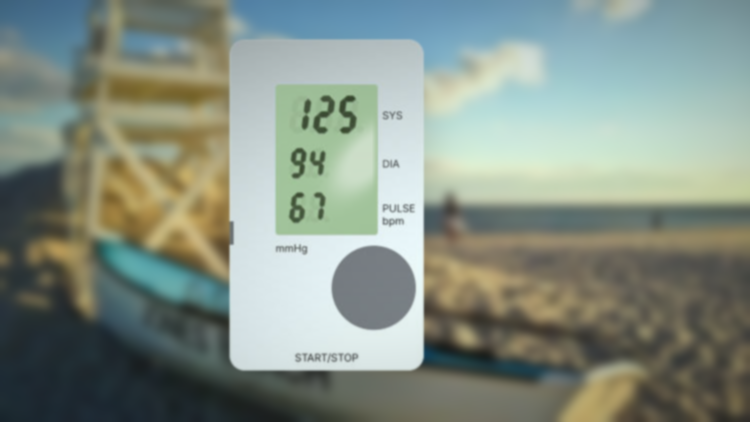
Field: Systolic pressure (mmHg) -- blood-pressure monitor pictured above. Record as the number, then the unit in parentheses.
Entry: 125 (mmHg)
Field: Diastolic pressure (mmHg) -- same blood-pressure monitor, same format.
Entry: 94 (mmHg)
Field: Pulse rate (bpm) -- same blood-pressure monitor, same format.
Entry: 67 (bpm)
